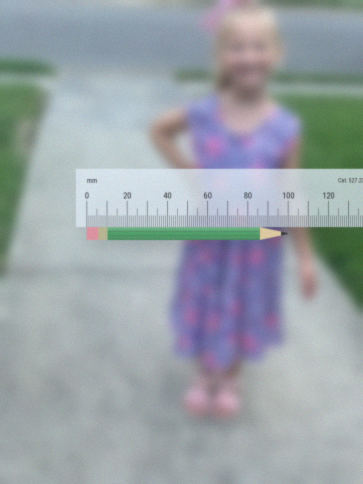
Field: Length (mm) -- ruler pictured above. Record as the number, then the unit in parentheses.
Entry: 100 (mm)
